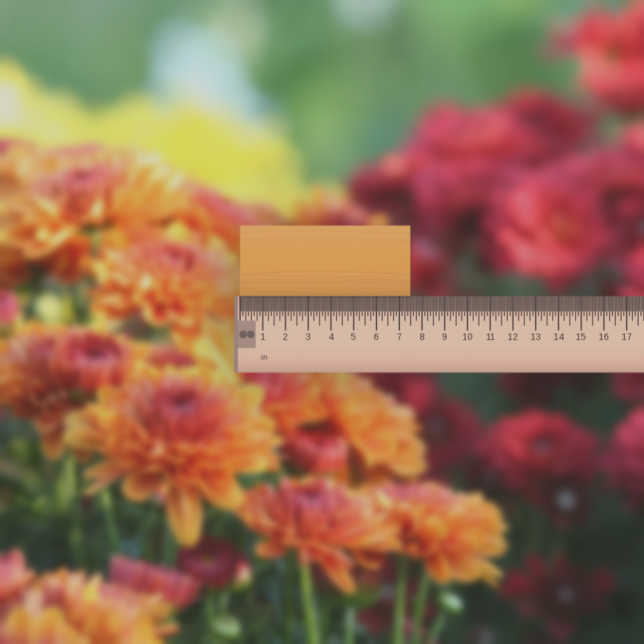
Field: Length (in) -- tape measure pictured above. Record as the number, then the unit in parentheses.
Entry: 7.5 (in)
